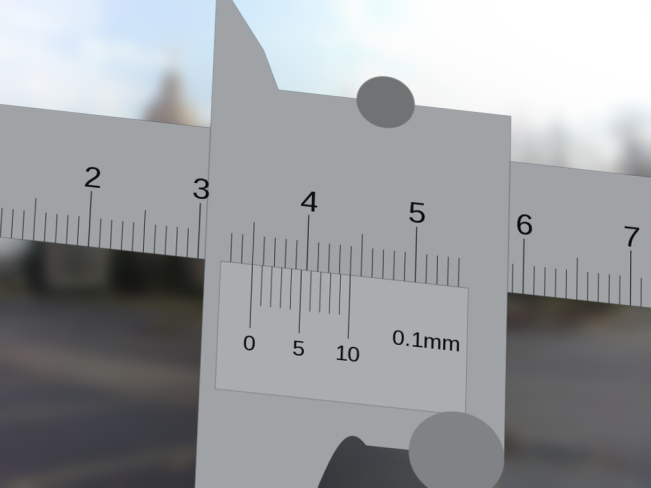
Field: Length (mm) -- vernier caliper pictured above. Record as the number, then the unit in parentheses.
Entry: 35.0 (mm)
